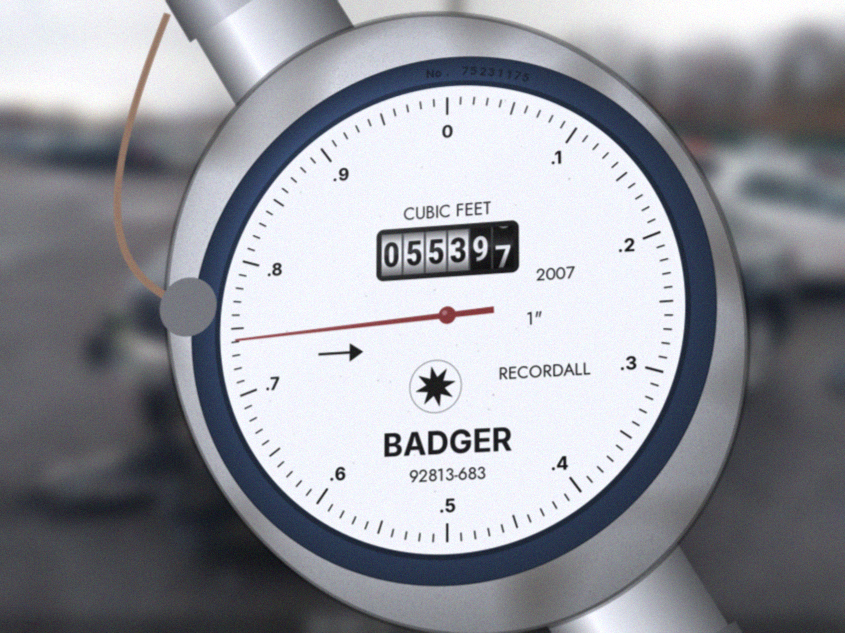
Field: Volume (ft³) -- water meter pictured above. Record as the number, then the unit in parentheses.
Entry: 55396.74 (ft³)
